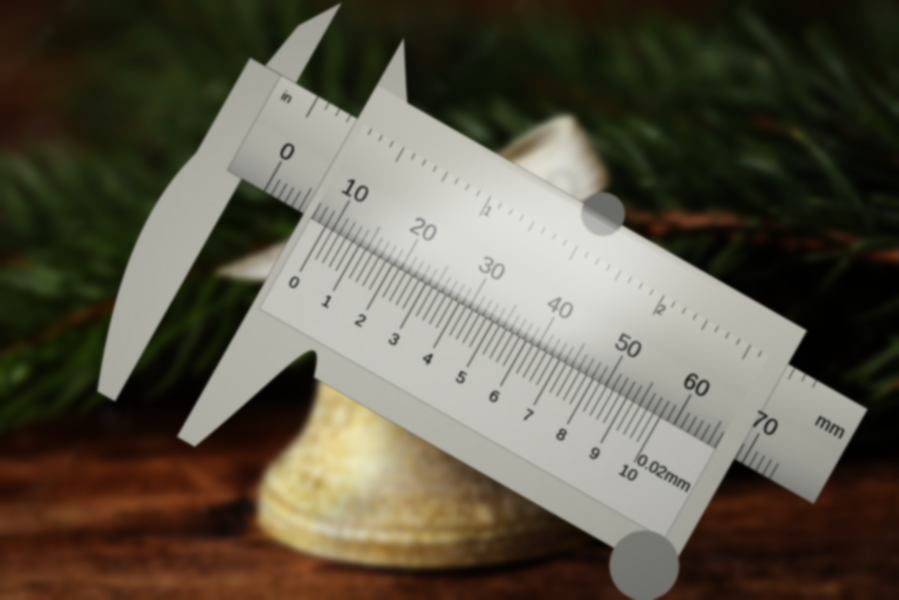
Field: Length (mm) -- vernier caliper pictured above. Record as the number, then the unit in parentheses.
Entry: 9.0 (mm)
